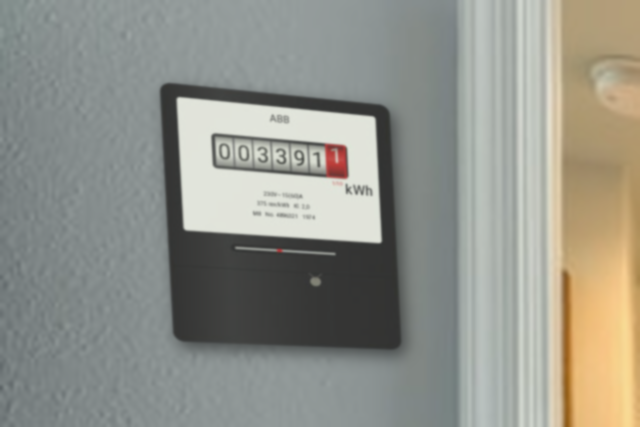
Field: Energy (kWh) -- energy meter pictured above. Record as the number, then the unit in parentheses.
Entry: 3391.1 (kWh)
